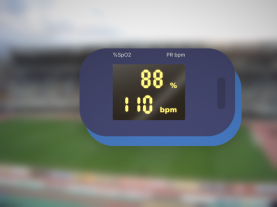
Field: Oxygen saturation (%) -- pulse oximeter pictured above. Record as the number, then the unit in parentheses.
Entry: 88 (%)
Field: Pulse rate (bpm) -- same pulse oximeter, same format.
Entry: 110 (bpm)
